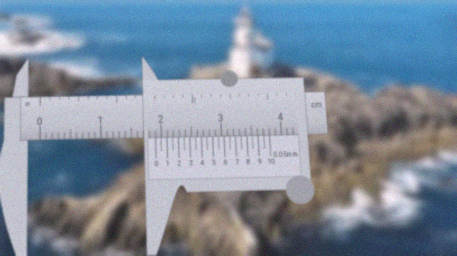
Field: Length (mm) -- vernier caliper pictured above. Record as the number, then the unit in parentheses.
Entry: 19.0 (mm)
